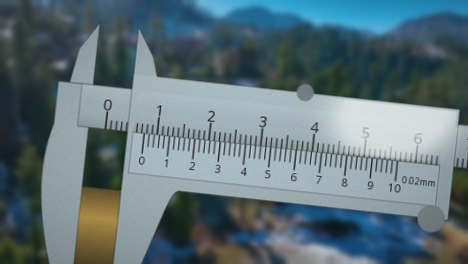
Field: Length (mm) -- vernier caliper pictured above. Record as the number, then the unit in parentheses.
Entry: 7.5 (mm)
